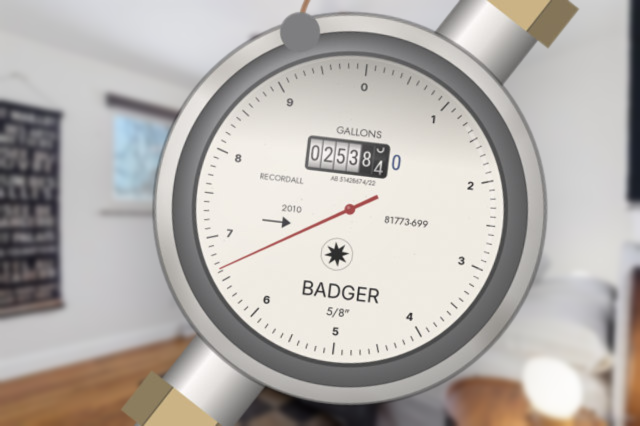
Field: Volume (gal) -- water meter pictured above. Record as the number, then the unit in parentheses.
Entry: 253836.6 (gal)
